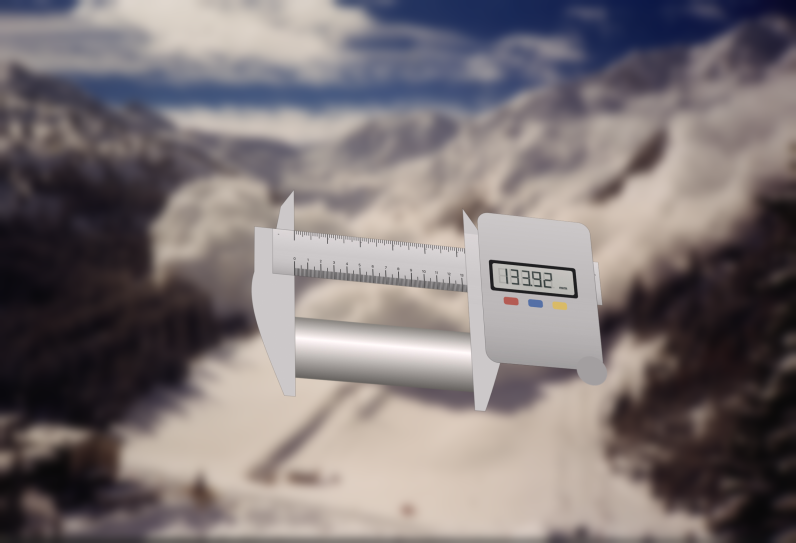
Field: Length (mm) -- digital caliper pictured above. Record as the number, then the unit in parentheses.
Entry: 133.92 (mm)
